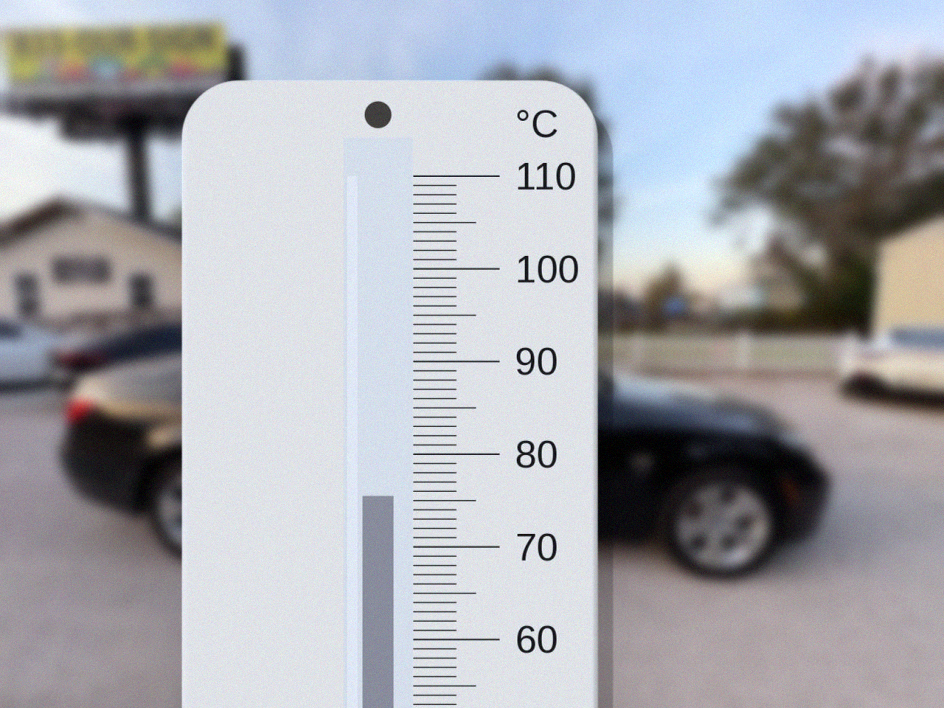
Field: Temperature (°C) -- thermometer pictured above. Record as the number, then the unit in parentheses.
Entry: 75.5 (°C)
